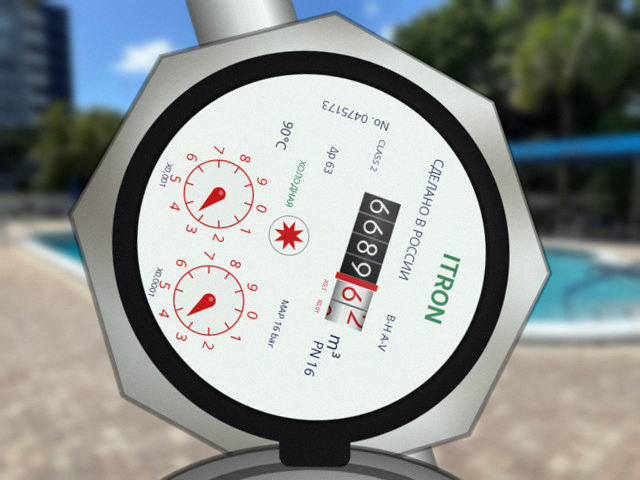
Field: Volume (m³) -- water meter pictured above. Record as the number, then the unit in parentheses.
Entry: 6689.6233 (m³)
